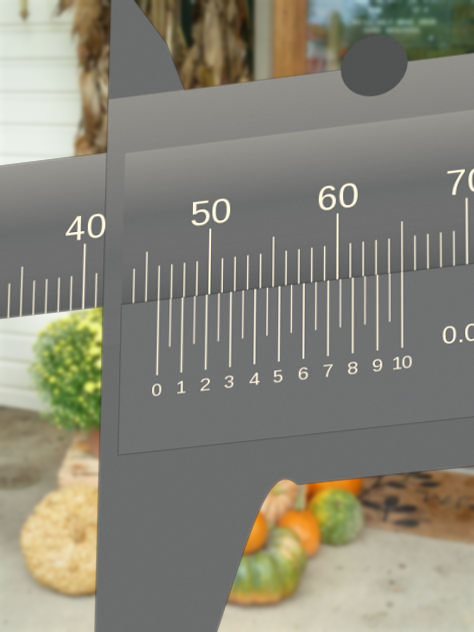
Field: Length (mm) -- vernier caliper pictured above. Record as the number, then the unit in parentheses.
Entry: 46.0 (mm)
